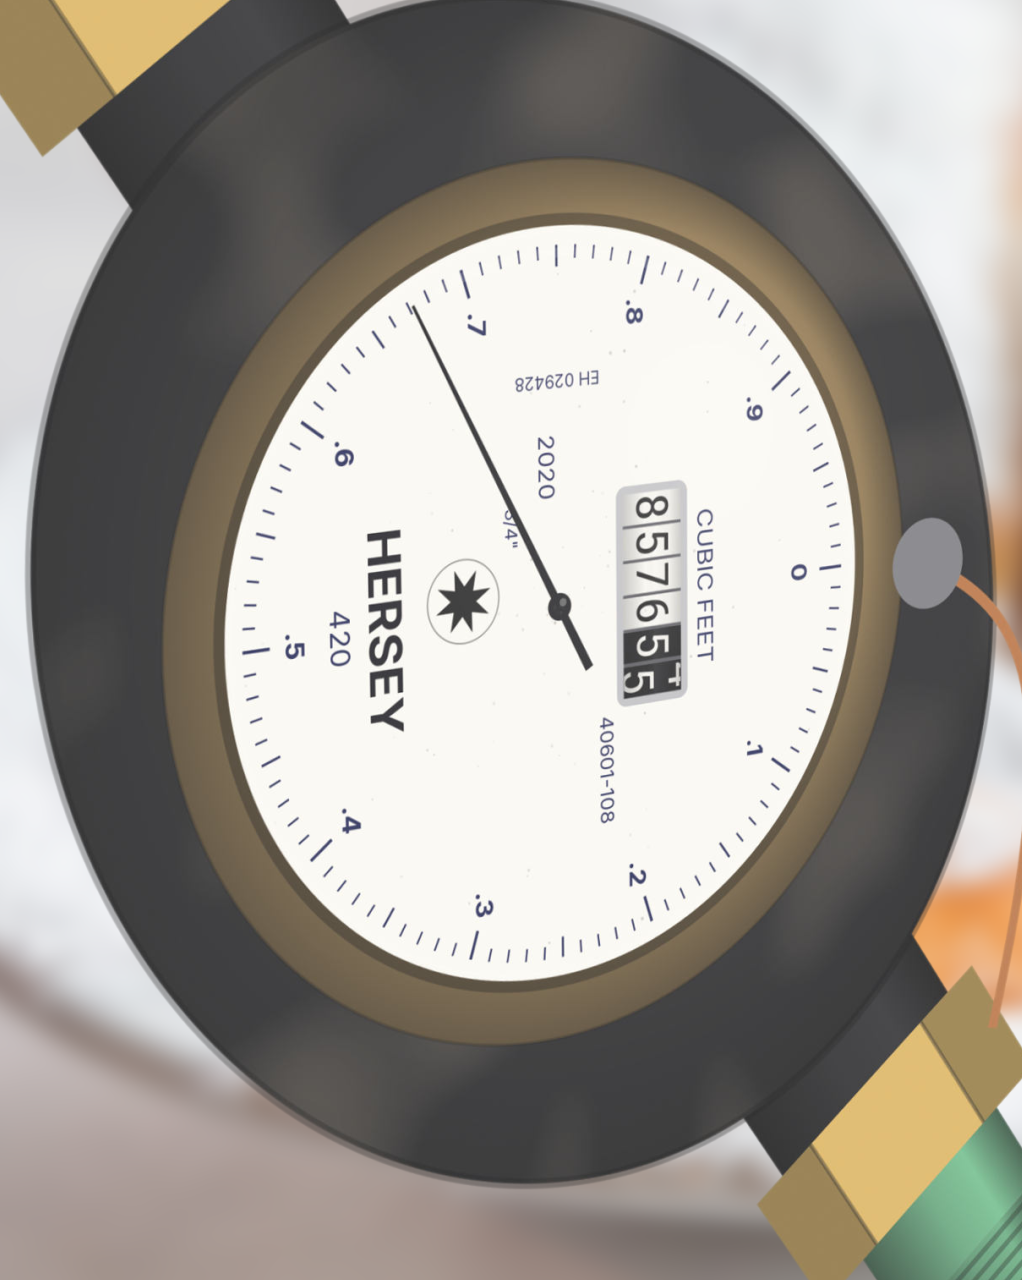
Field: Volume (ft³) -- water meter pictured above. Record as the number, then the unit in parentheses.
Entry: 857654.67 (ft³)
